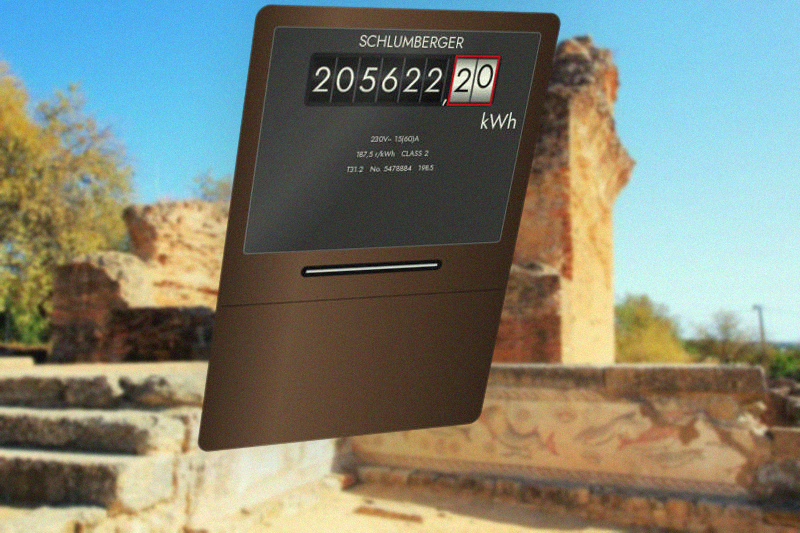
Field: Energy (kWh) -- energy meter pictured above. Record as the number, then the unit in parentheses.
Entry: 205622.20 (kWh)
